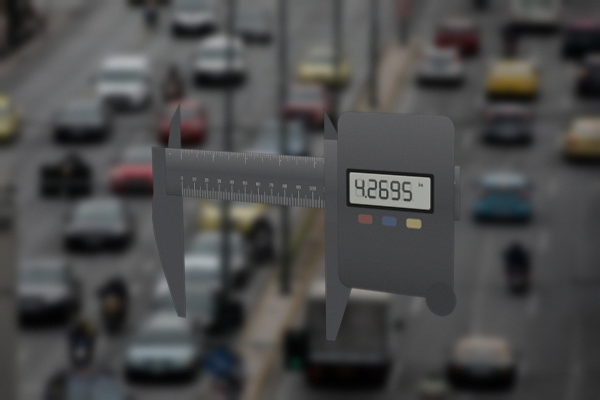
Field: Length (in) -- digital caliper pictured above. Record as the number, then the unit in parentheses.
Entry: 4.2695 (in)
